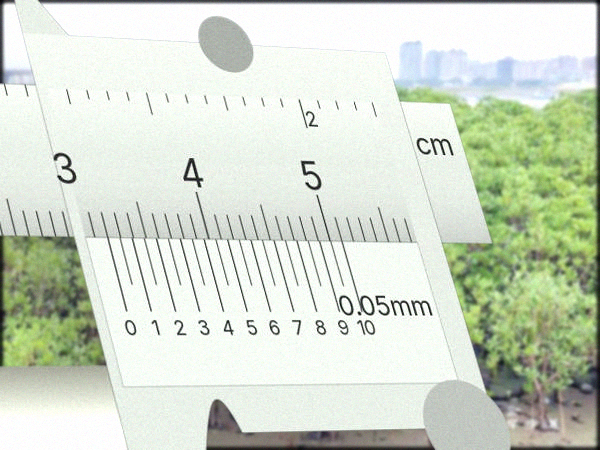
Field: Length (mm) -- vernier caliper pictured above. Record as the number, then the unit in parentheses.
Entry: 32.0 (mm)
